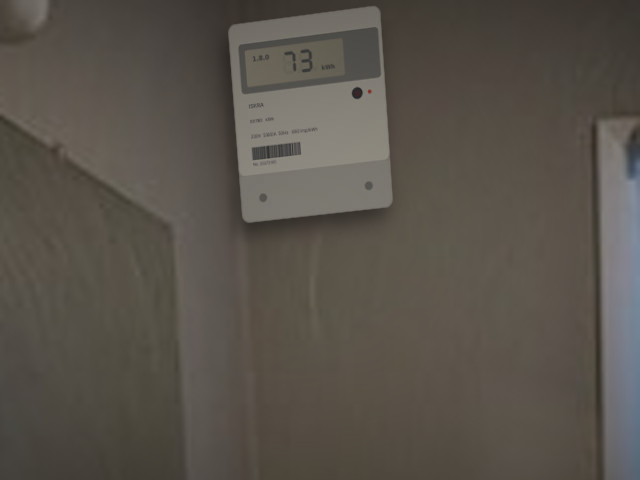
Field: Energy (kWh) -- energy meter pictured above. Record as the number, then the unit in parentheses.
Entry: 73 (kWh)
